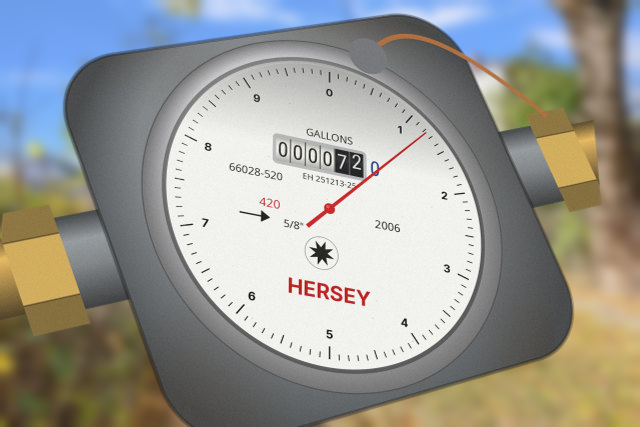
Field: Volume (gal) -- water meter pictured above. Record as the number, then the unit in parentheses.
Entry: 721.2 (gal)
